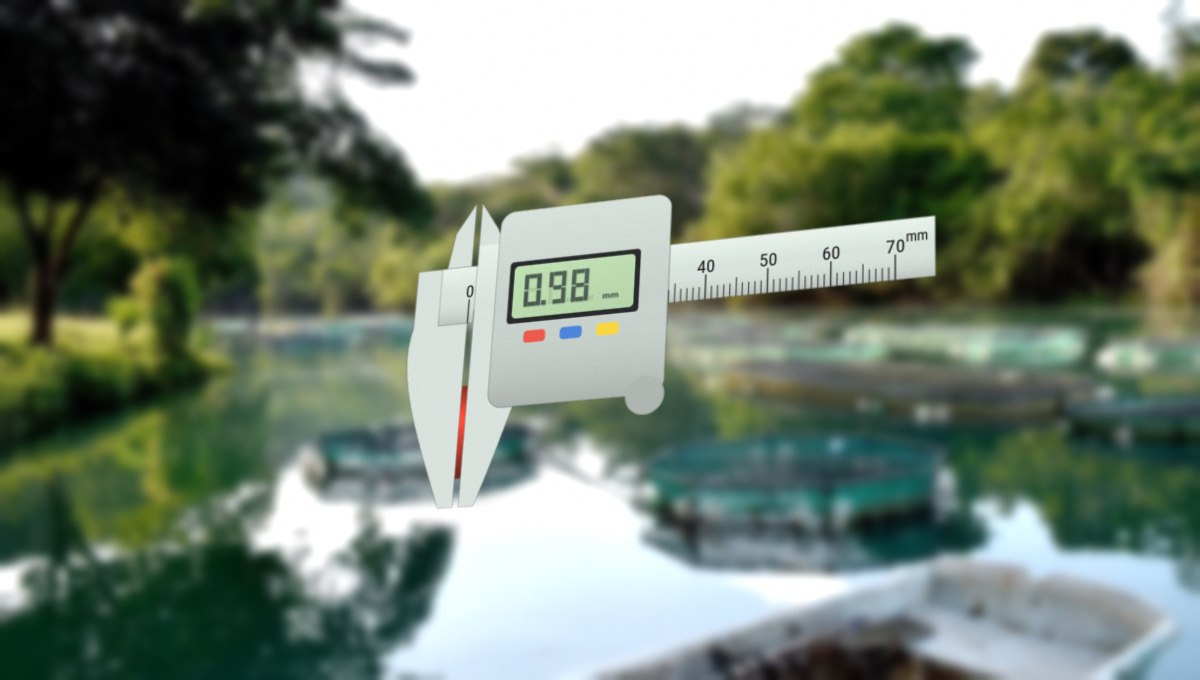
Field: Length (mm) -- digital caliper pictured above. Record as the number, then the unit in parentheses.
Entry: 0.98 (mm)
